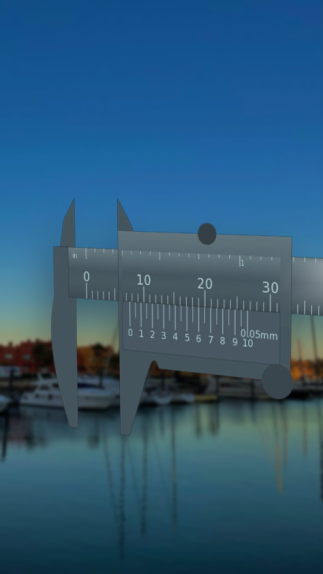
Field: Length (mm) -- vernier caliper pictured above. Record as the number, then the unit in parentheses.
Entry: 7.6 (mm)
